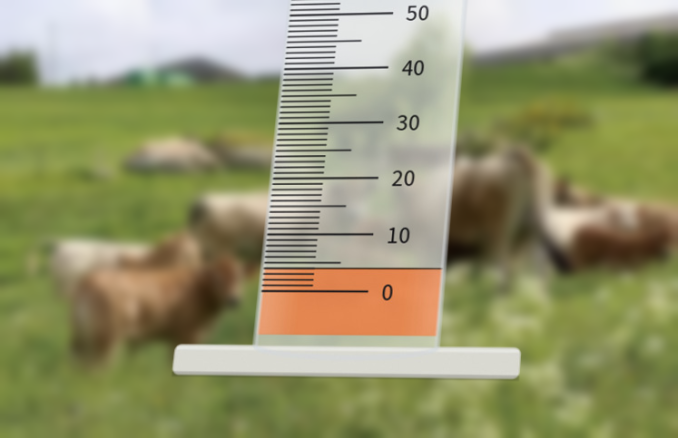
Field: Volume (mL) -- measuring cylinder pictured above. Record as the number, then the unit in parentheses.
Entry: 4 (mL)
